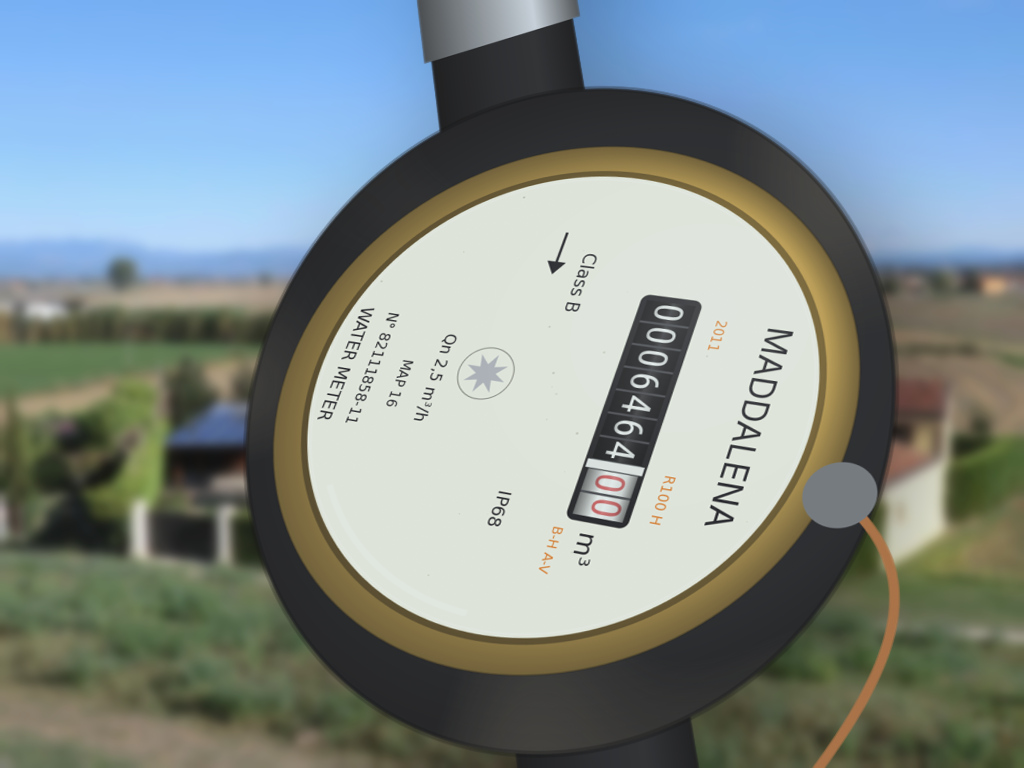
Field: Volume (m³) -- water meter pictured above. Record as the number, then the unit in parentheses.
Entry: 6464.00 (m³)
